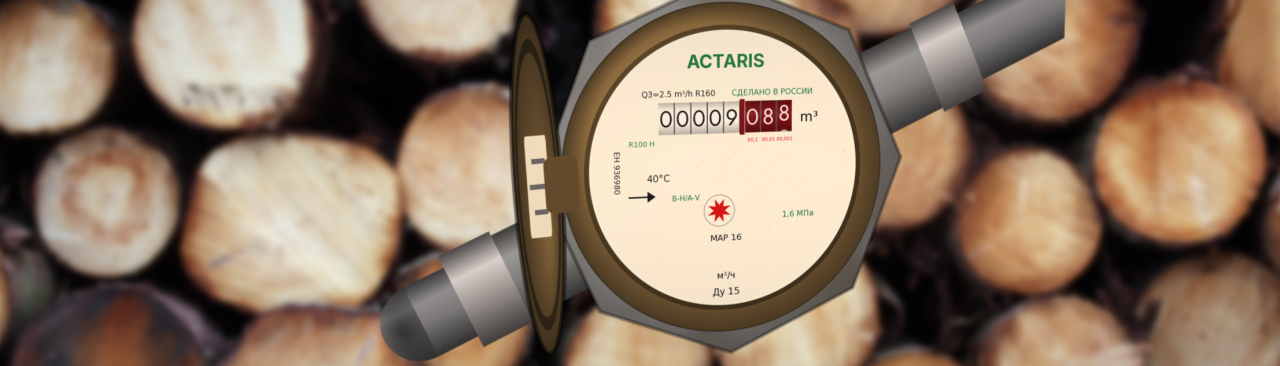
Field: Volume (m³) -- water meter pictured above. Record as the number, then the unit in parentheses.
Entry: 9.088 (m³)
